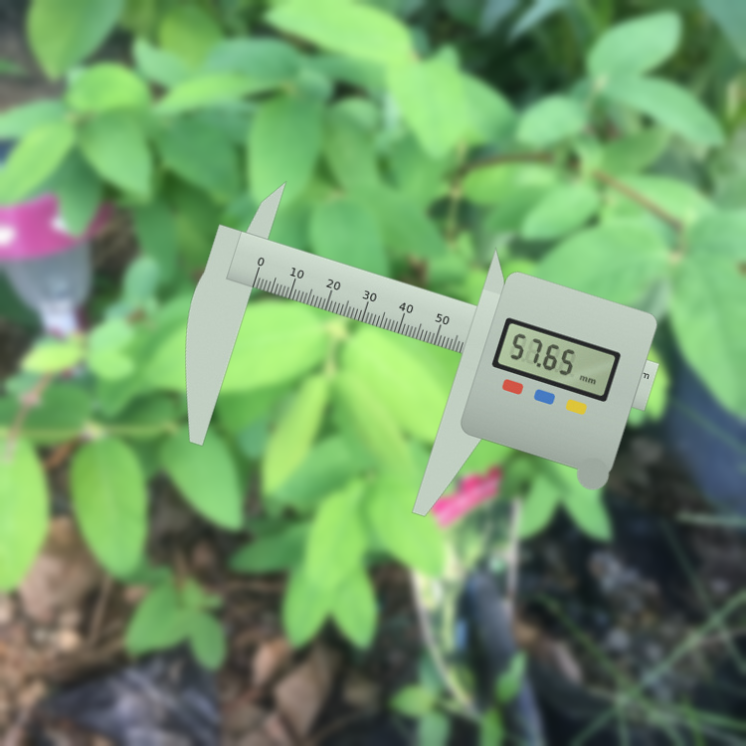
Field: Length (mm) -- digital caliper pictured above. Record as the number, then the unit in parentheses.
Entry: 57.65 (mm)
